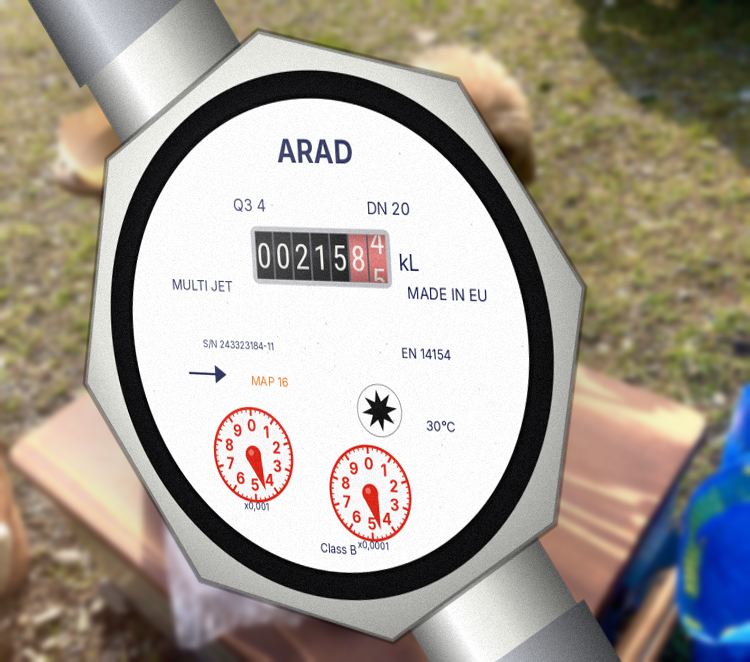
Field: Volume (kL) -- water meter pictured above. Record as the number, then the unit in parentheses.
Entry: 215.8444 (kL)
